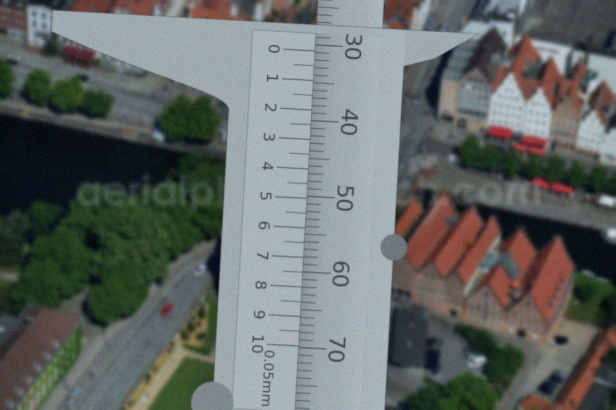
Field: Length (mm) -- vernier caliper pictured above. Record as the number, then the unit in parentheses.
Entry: 30.8 (mm)
